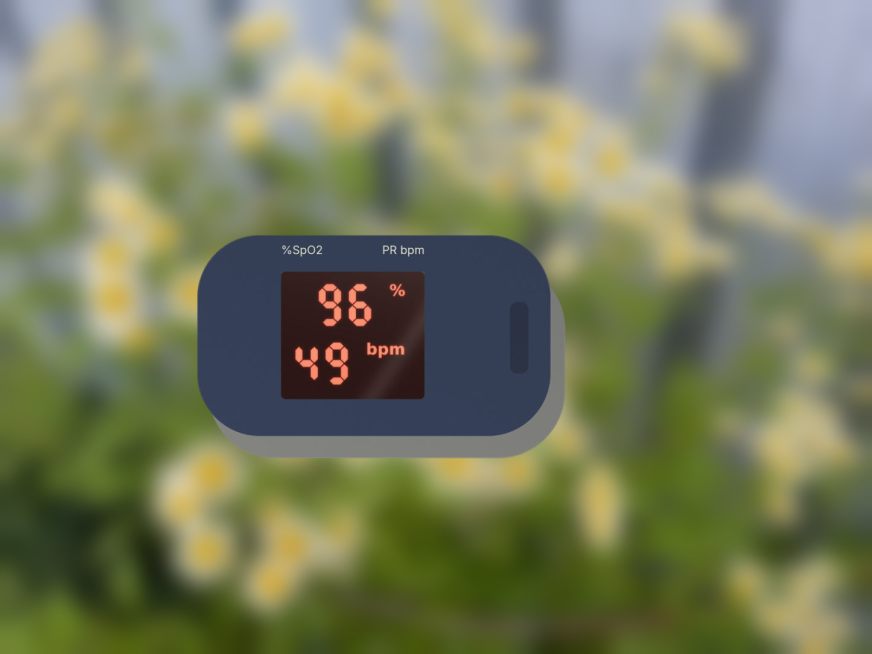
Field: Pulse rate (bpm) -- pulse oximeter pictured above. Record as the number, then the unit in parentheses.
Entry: 49 (bpm)
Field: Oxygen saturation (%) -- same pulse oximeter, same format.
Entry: 96 (%)
